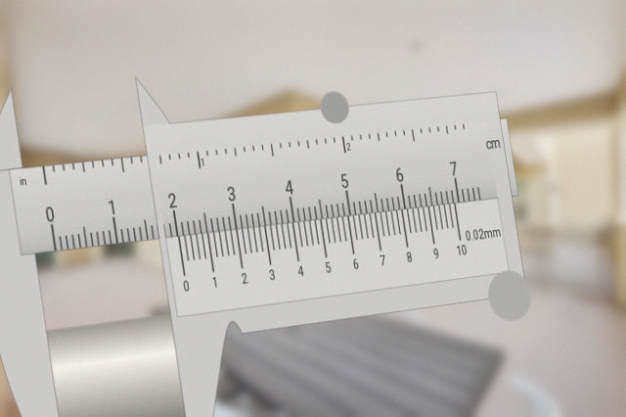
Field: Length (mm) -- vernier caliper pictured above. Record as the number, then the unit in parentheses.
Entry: 20.2 (mm)
